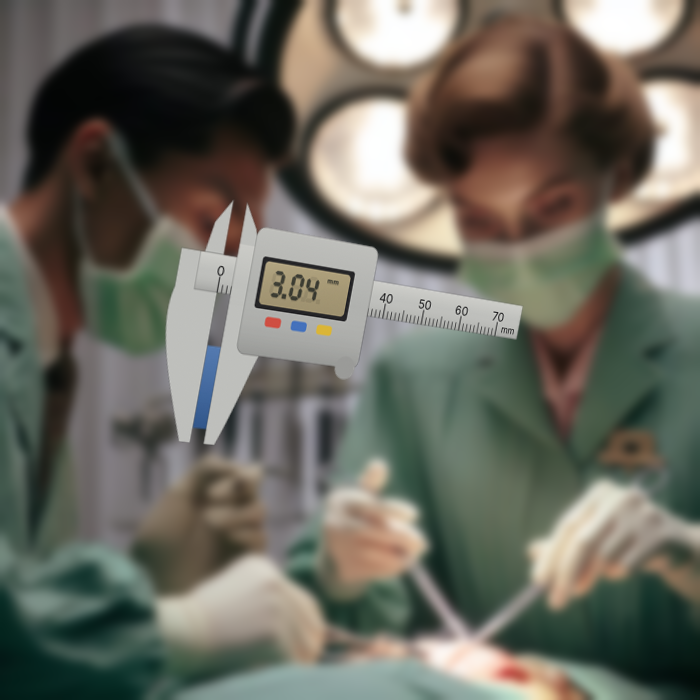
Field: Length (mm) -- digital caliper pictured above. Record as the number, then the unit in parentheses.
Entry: 3.04 (mm)
